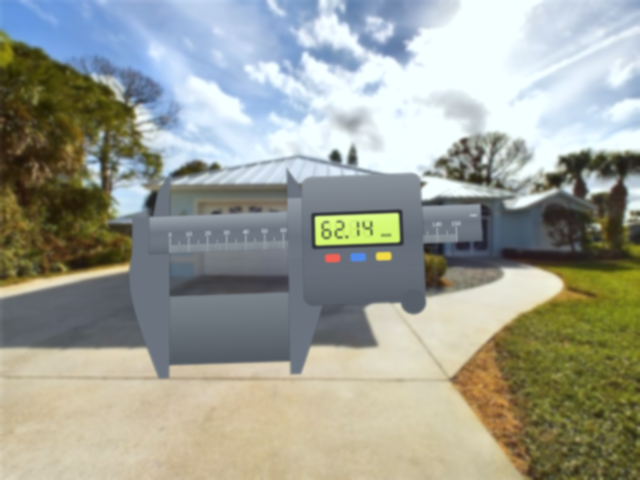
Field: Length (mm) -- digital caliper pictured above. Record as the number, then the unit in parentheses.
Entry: 62.14 (mm)
